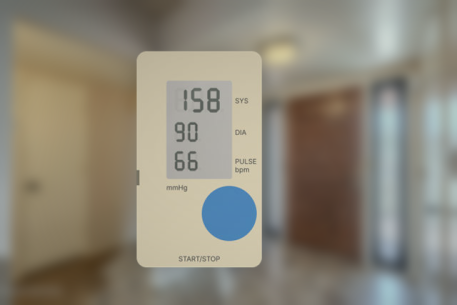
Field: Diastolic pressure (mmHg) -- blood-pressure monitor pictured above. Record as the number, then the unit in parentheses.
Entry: 90 (mmHg)
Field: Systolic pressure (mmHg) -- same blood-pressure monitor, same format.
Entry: 158 (mmHg)
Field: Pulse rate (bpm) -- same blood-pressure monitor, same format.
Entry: 66 (bpm)
